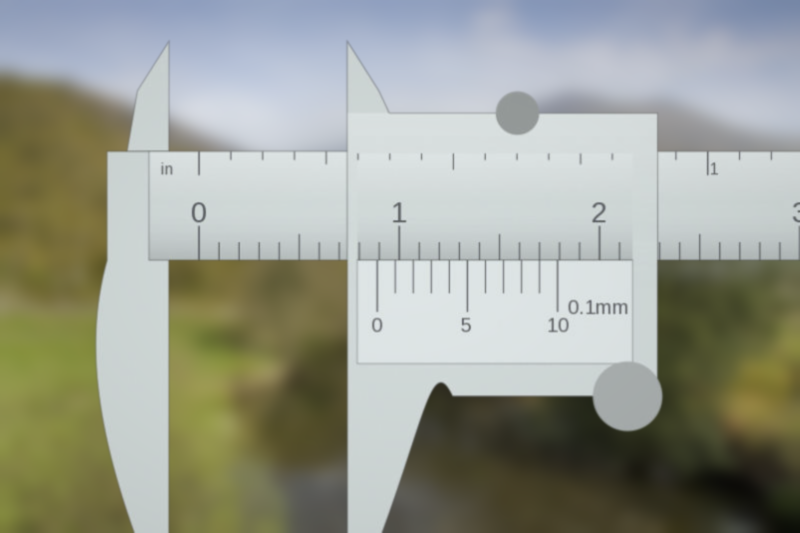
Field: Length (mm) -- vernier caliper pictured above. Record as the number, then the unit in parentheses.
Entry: 8.9 (mm)
